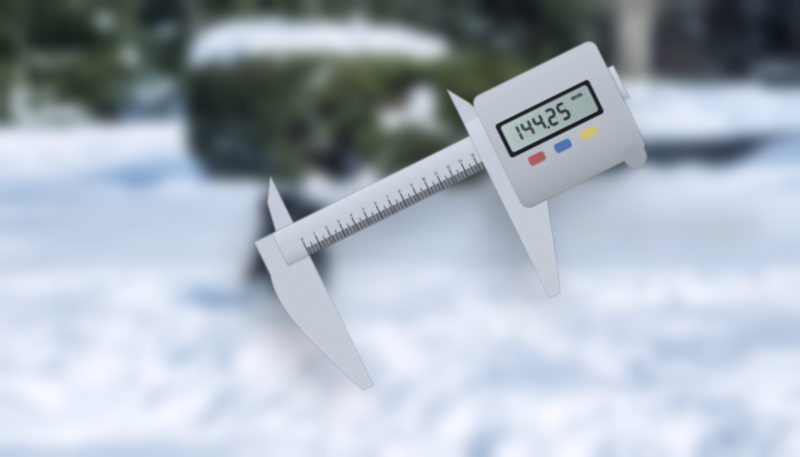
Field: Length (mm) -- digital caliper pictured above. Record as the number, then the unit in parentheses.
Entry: 144.25 (mm)
